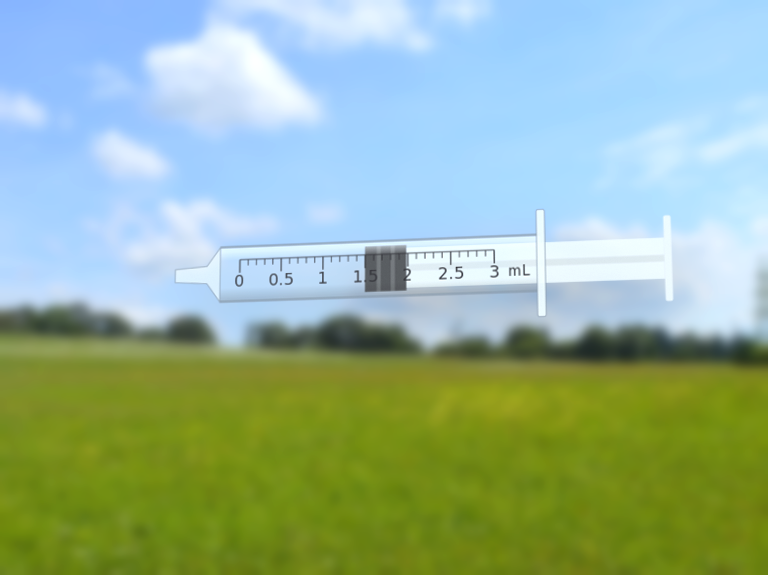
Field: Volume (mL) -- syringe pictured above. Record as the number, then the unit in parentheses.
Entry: 1.5 (mL)
